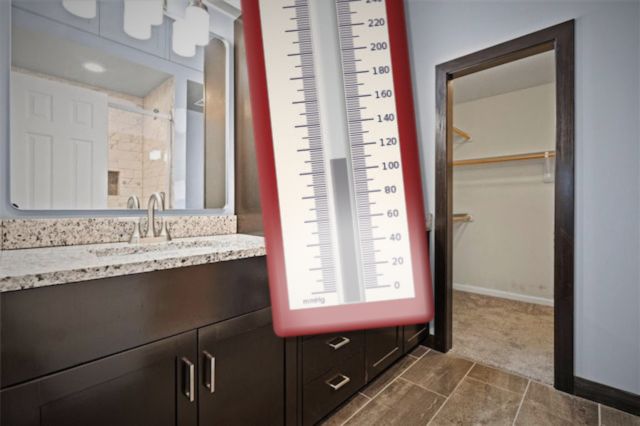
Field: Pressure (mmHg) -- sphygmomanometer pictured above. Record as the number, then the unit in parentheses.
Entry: 110 (mmHg)
